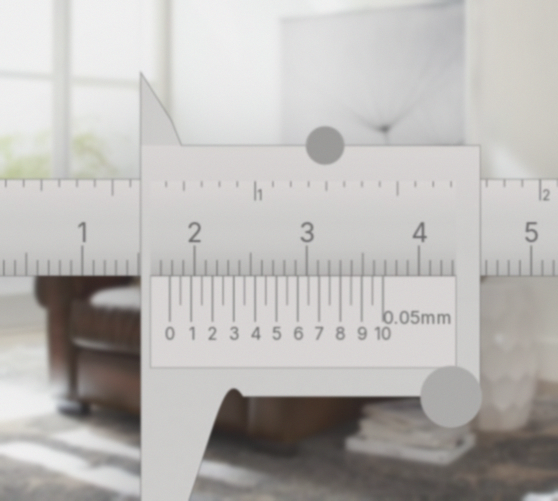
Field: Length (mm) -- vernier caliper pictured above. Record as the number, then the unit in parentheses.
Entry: 17.8 (mm)
